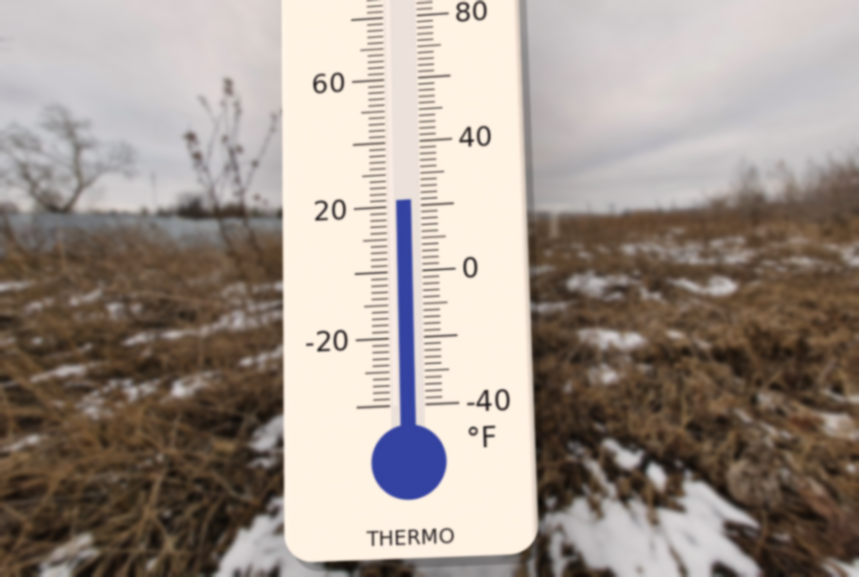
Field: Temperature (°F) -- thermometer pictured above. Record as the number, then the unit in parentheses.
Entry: 22 (°F)
